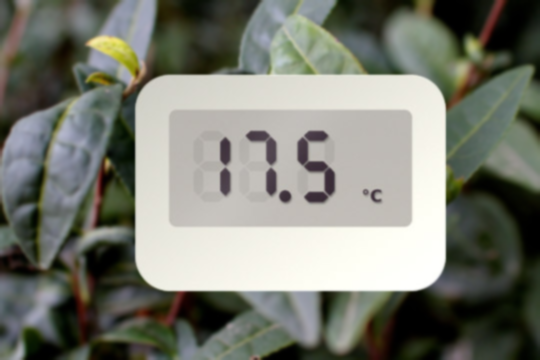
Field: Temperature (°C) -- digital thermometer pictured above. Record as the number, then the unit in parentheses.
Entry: 17.5 (°C)
